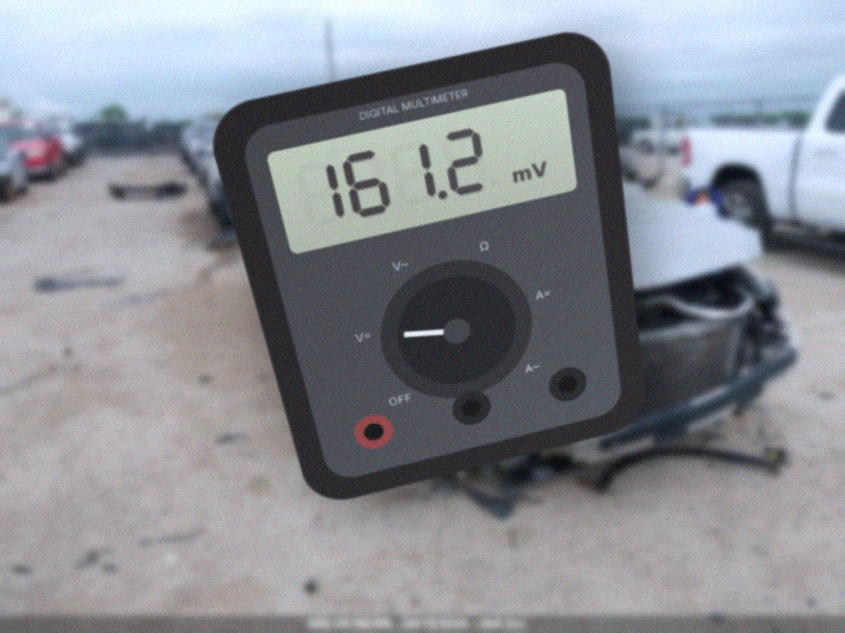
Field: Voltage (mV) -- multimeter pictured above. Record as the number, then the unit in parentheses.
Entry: 161.2 (mV)
